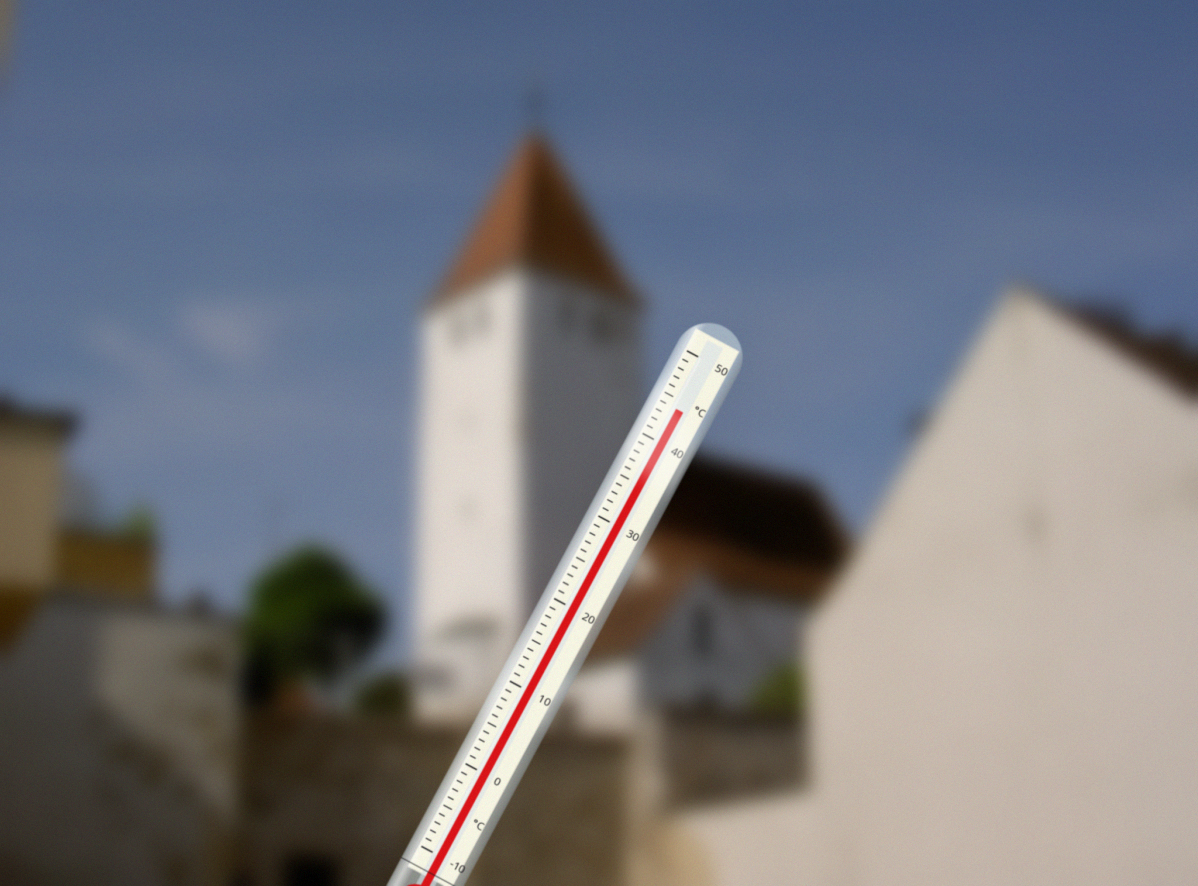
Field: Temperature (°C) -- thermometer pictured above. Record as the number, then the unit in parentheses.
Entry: 44 (°C)
